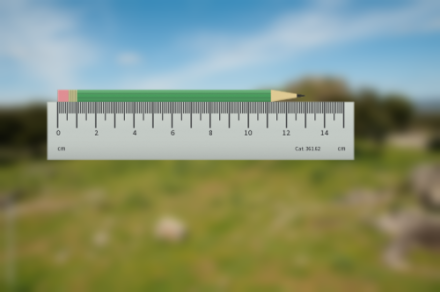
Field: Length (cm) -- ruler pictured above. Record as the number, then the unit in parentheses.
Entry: 13 (cm)
